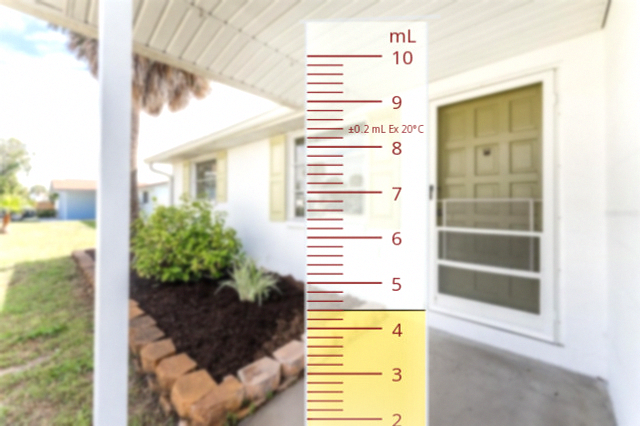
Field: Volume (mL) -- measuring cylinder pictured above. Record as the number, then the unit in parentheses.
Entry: 4.4 (mL)
